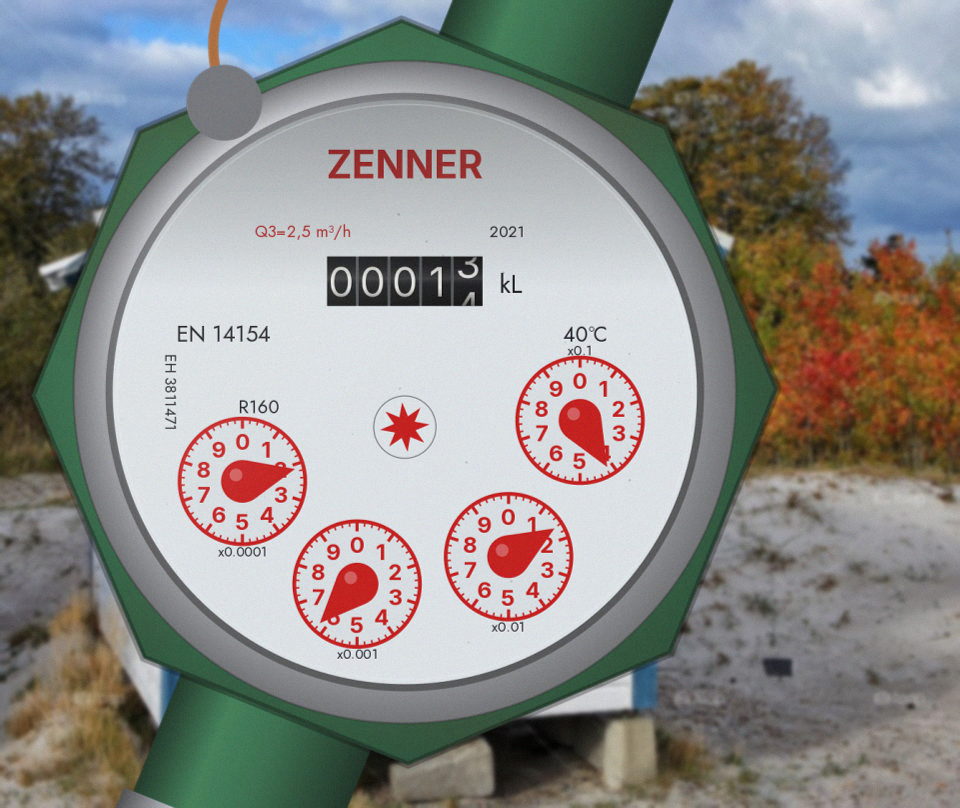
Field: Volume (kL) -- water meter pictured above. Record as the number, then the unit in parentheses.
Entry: 13.4162 (kL)
